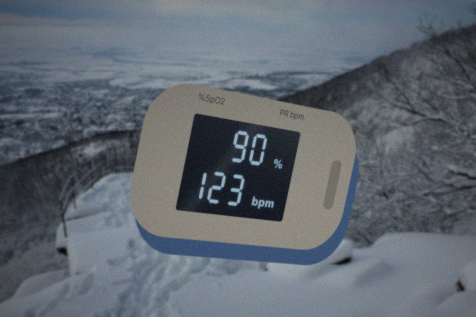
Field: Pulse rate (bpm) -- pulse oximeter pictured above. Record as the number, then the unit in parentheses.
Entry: 123 (bpm)
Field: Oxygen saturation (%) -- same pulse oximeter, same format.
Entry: 90 (%)
